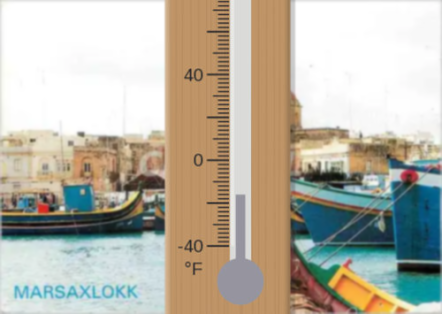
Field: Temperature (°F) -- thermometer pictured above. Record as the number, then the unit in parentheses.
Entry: -16 (°F)
